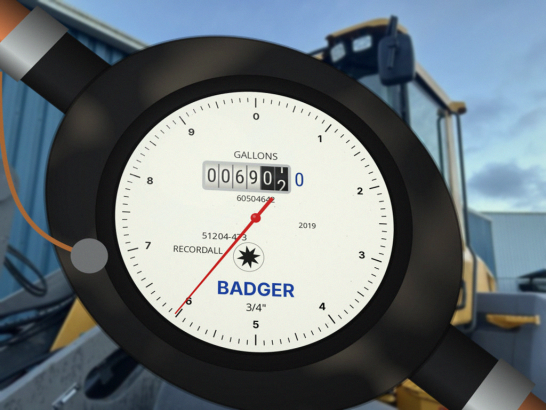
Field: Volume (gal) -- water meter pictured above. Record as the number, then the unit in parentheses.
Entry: 69016.0 (gal)
